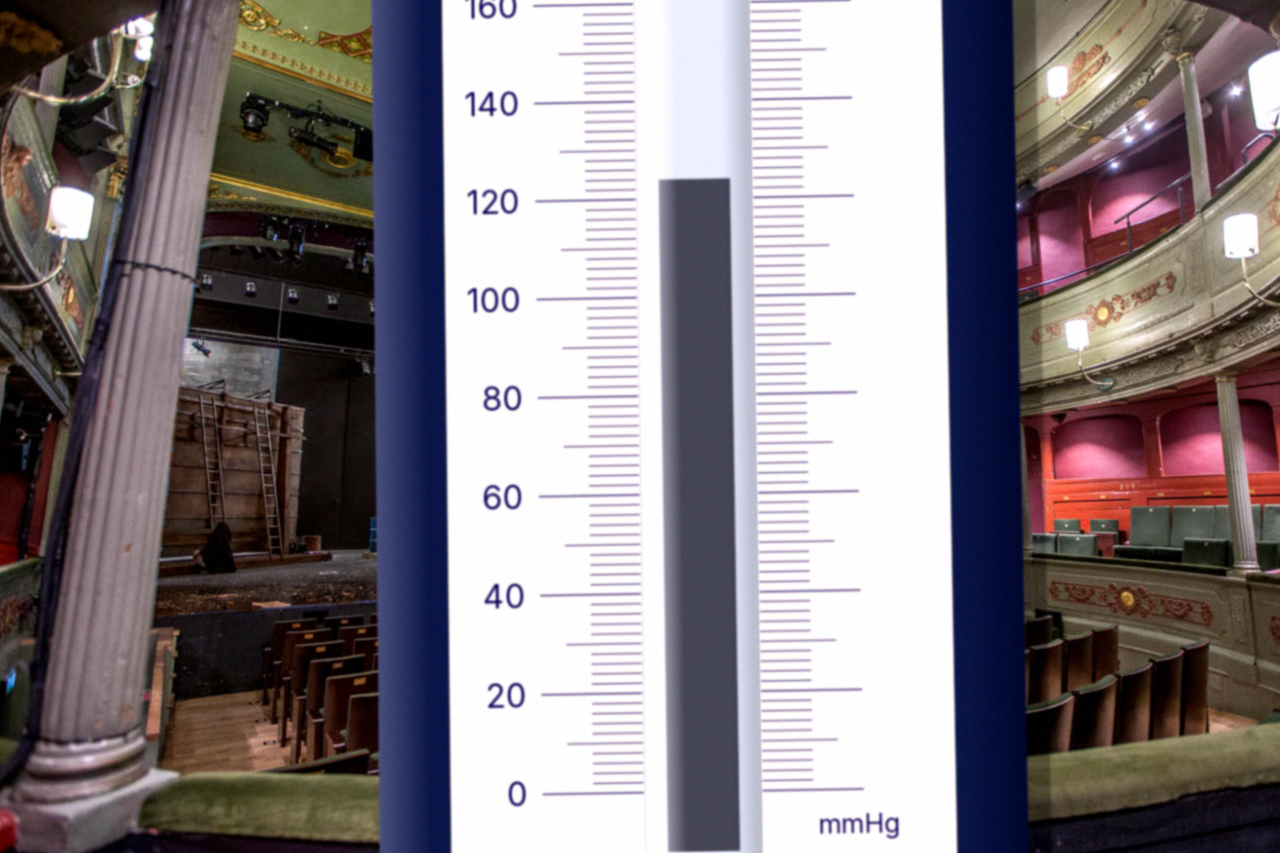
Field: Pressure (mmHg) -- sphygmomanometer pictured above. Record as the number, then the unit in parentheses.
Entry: 124 (mmHg)
